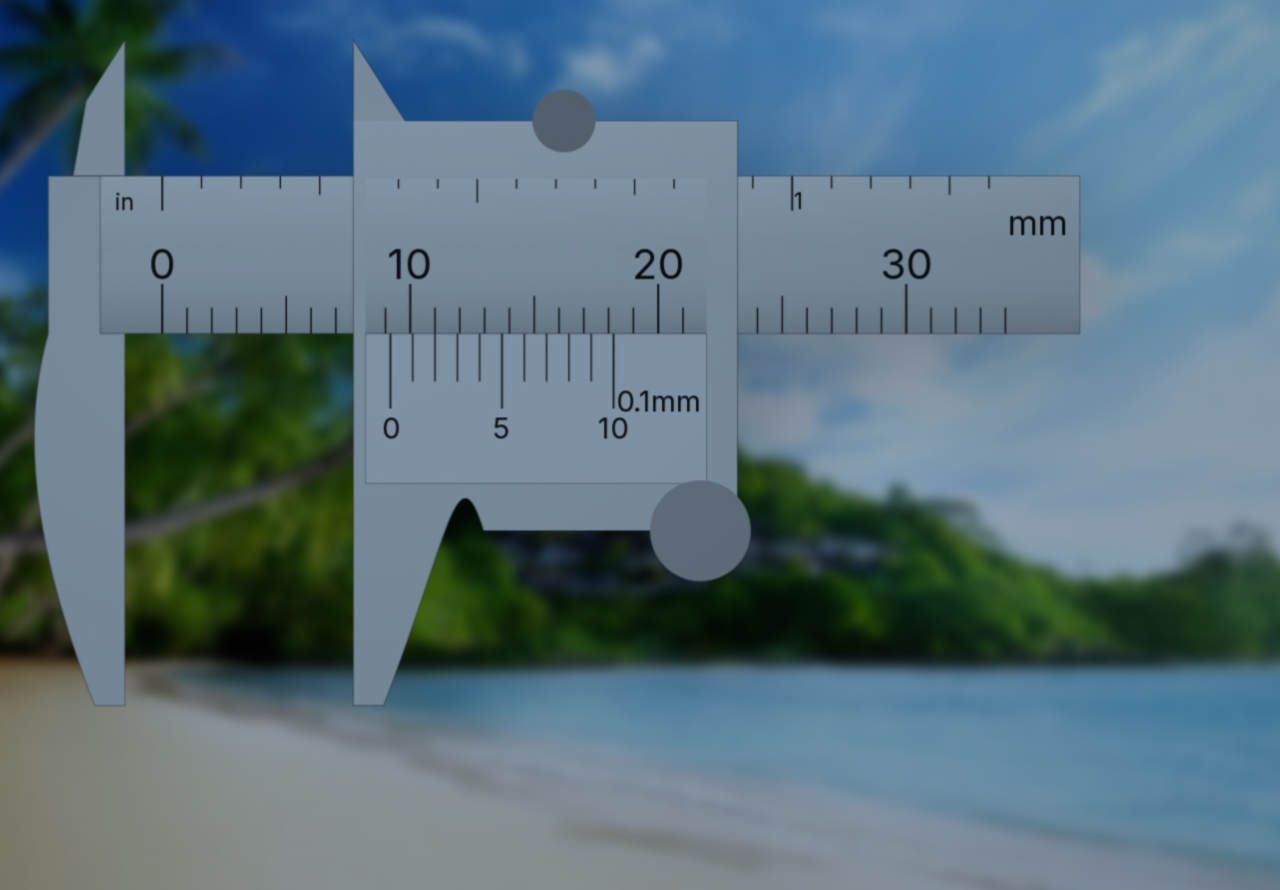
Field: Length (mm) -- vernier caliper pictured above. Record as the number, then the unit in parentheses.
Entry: 9.2 (mm)
